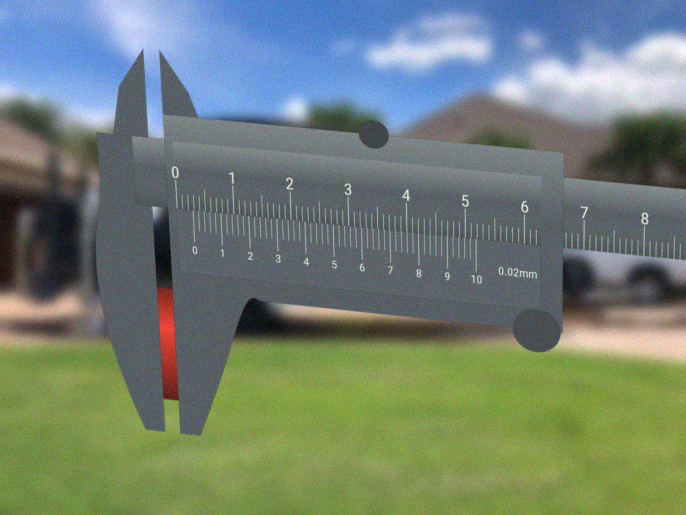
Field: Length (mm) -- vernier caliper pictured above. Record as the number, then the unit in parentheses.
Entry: 2.8 (mm)
